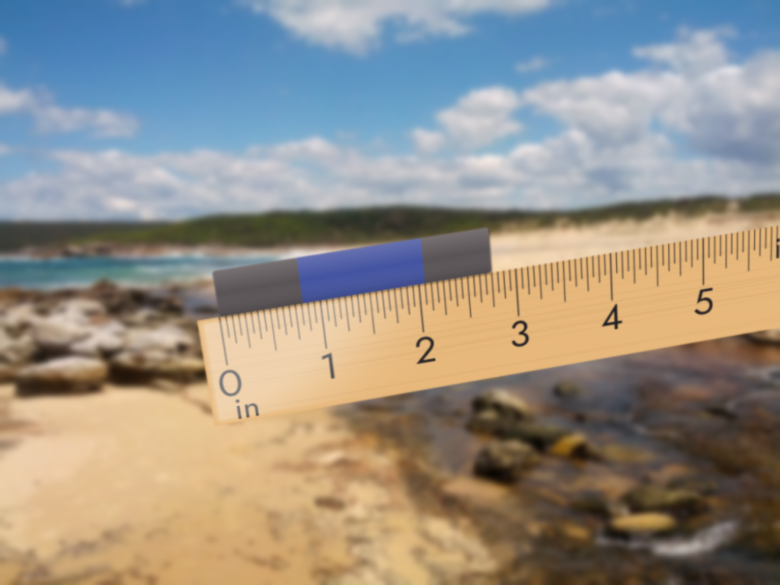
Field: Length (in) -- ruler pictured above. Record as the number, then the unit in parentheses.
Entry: 2.75 (in)
